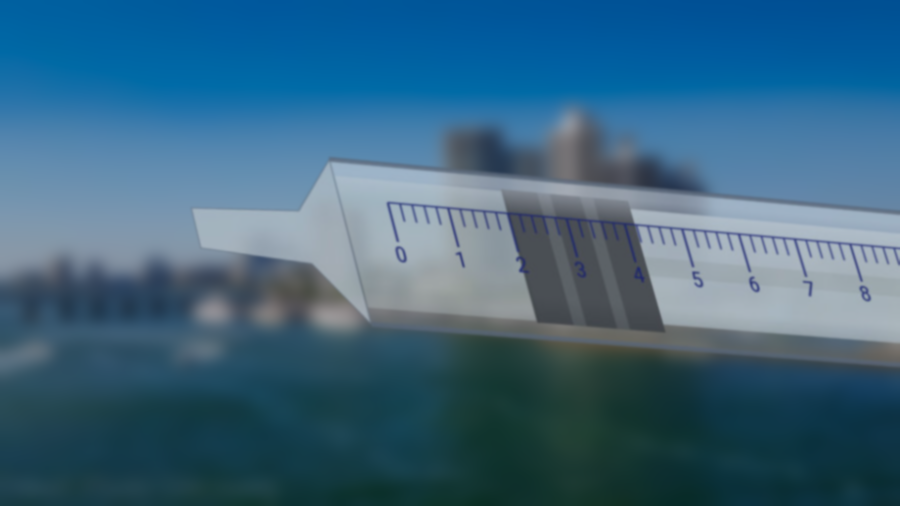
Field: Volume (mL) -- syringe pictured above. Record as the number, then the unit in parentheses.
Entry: 2 (mL)
